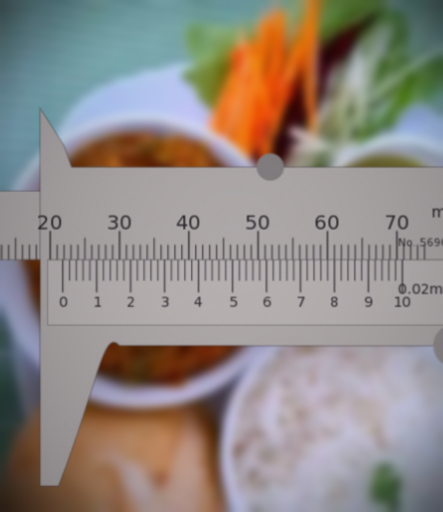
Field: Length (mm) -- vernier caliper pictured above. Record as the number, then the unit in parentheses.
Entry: 21.8 (mm)
